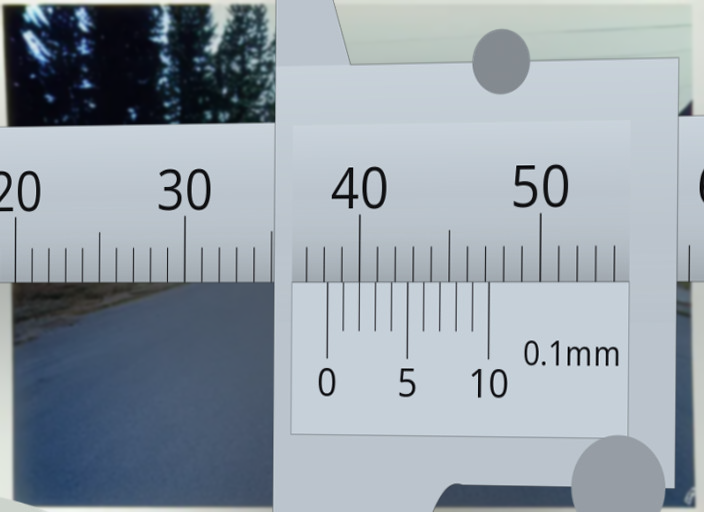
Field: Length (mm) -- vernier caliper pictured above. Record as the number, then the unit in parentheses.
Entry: 38.2 (mm)
